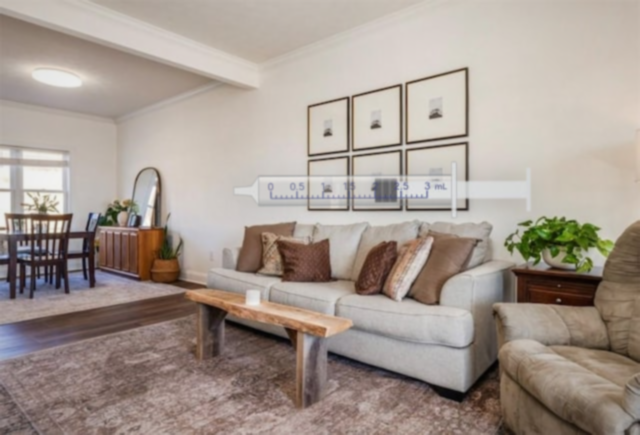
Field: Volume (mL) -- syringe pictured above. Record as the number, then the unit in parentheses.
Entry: 2 (mL)
